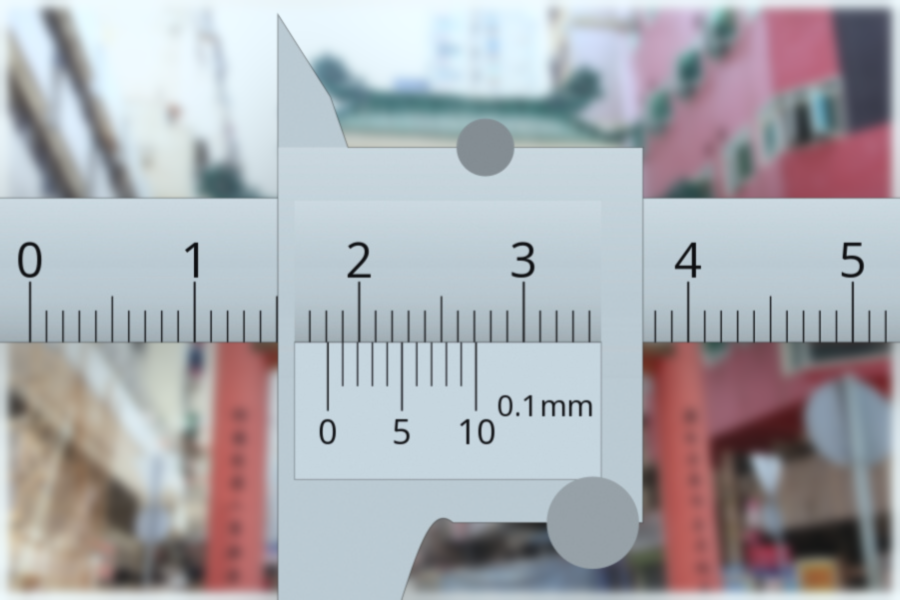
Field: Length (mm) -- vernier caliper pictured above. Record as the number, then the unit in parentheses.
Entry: 18.1 (mm)
